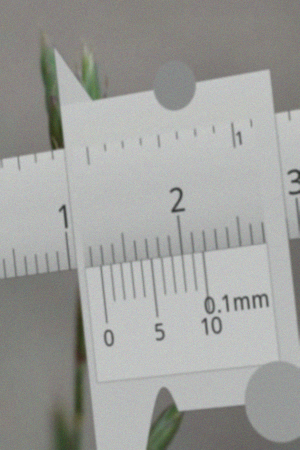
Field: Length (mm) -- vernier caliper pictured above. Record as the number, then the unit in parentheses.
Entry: 12.8 (mm)
